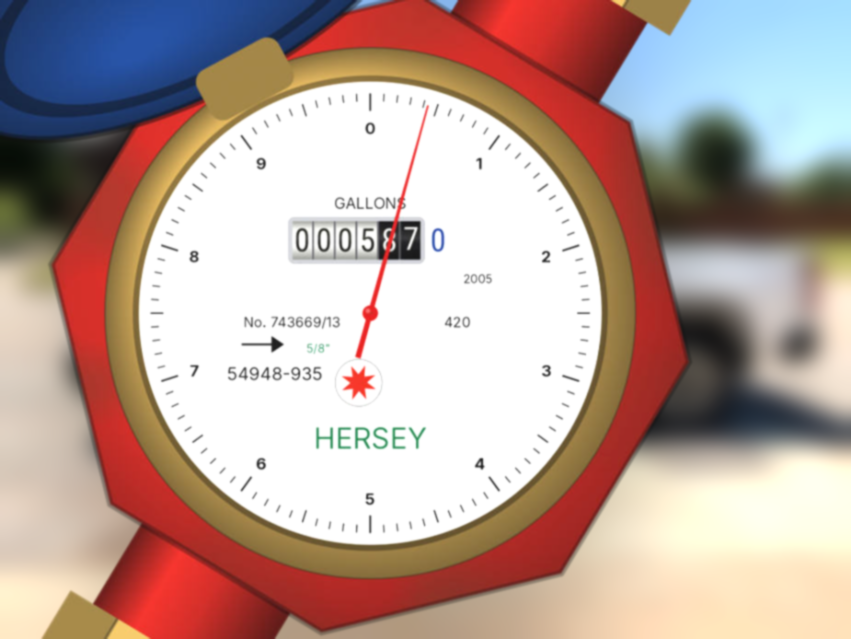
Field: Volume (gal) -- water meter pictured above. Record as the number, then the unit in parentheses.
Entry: 5870.4 (gal)
